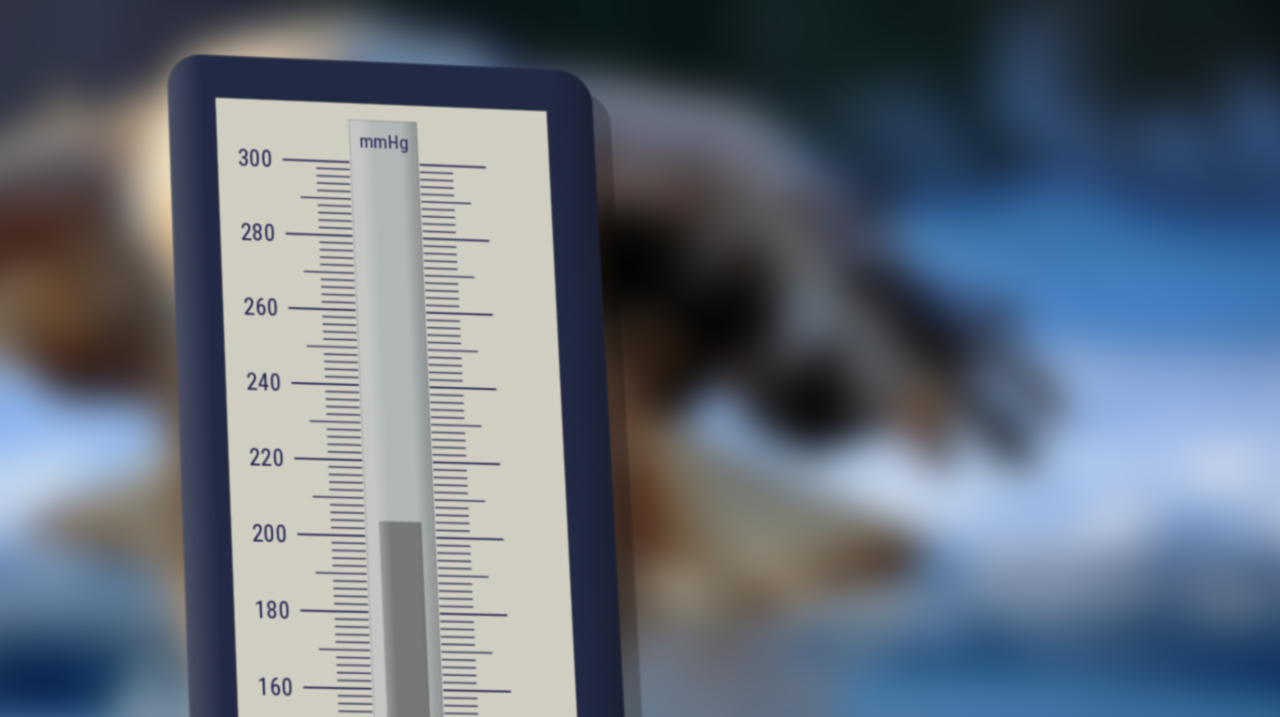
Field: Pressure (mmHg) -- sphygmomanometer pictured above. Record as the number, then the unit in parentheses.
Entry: 204 (mmHg)
